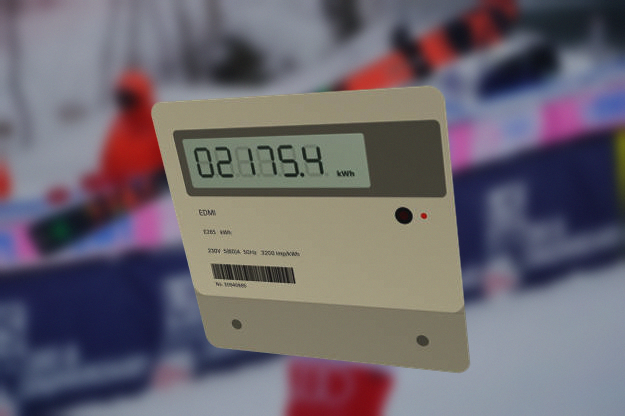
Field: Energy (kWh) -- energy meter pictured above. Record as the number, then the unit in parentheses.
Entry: 2175.4 (kWh)
